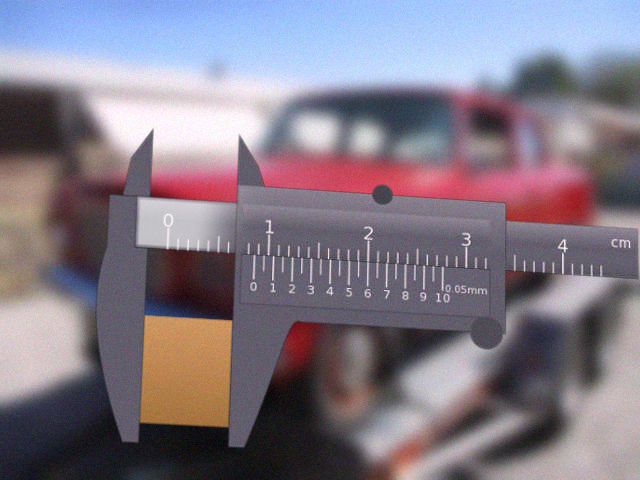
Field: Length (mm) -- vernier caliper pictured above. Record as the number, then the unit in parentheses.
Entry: 8.6 (mm)
